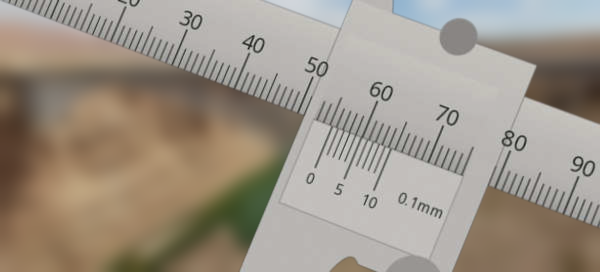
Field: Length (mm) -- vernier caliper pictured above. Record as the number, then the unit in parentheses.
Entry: 55.4 (mm)
